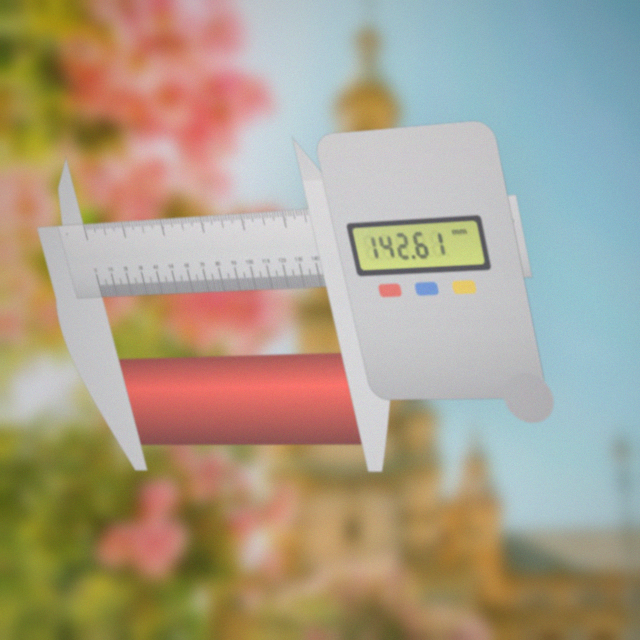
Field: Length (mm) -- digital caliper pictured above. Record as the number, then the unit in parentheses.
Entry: 142.61 (mm)
